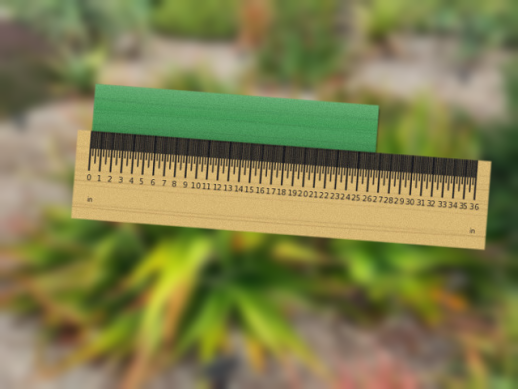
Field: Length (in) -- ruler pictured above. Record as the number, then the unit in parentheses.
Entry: 26.5 (in)
